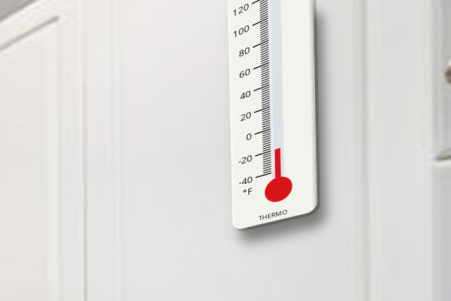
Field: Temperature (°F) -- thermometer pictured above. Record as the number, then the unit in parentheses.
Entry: -20 (°F)
